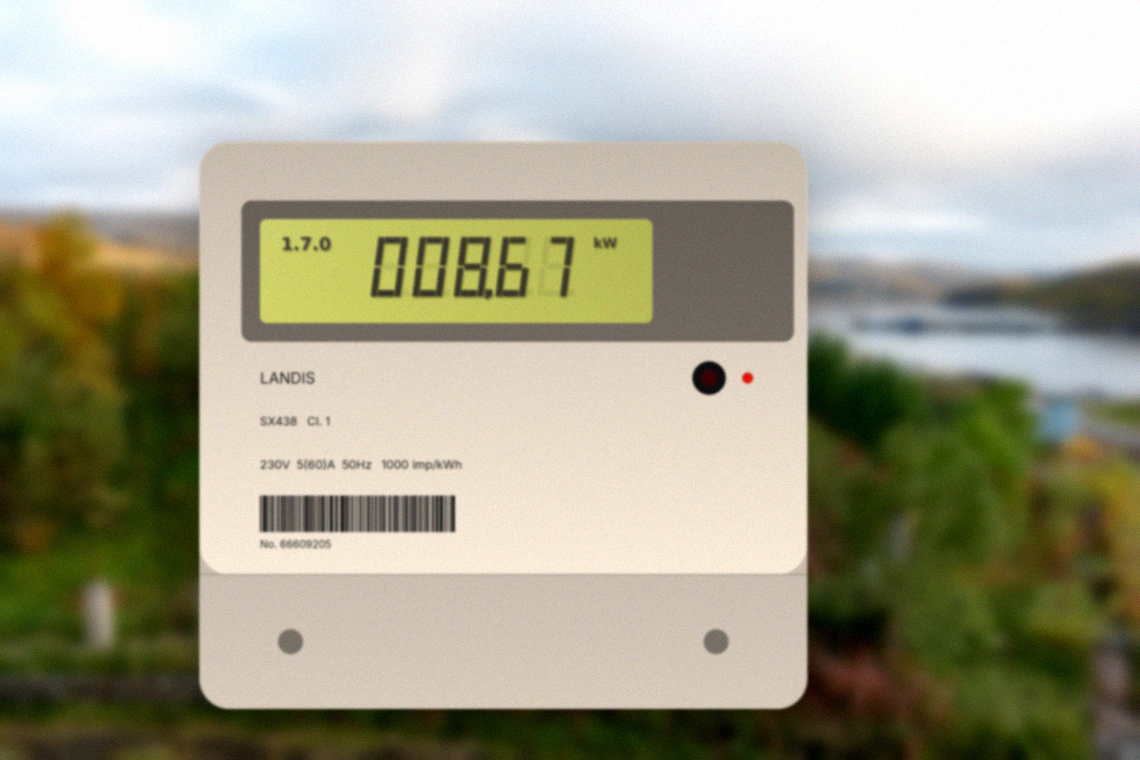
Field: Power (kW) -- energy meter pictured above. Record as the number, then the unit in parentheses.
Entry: 8.67 (kW)
